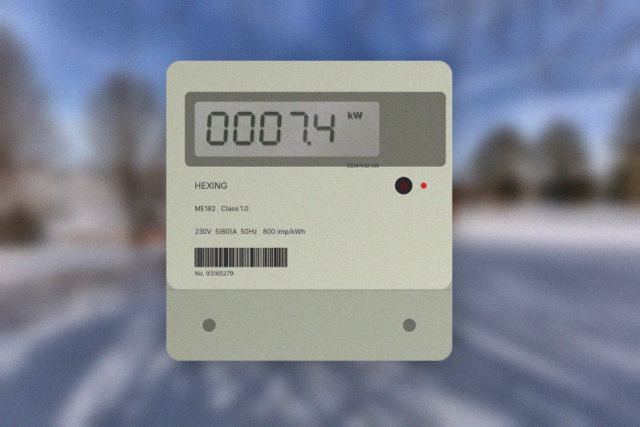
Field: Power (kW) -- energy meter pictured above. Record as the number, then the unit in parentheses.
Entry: 7.4 (kW)
